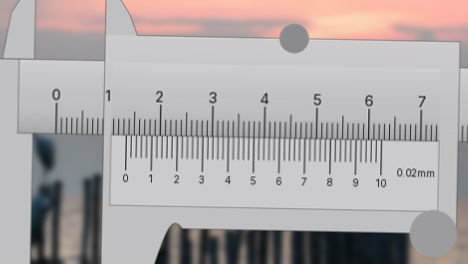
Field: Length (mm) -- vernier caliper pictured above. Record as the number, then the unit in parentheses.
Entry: 13.5 (mm)
